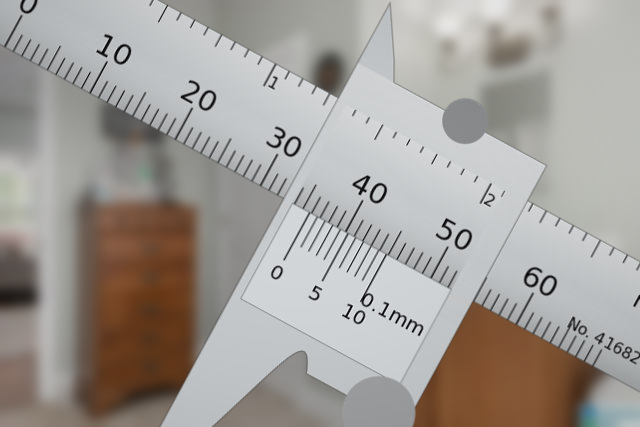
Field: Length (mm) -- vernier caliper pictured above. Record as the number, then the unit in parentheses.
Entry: 35.8 (mm)
